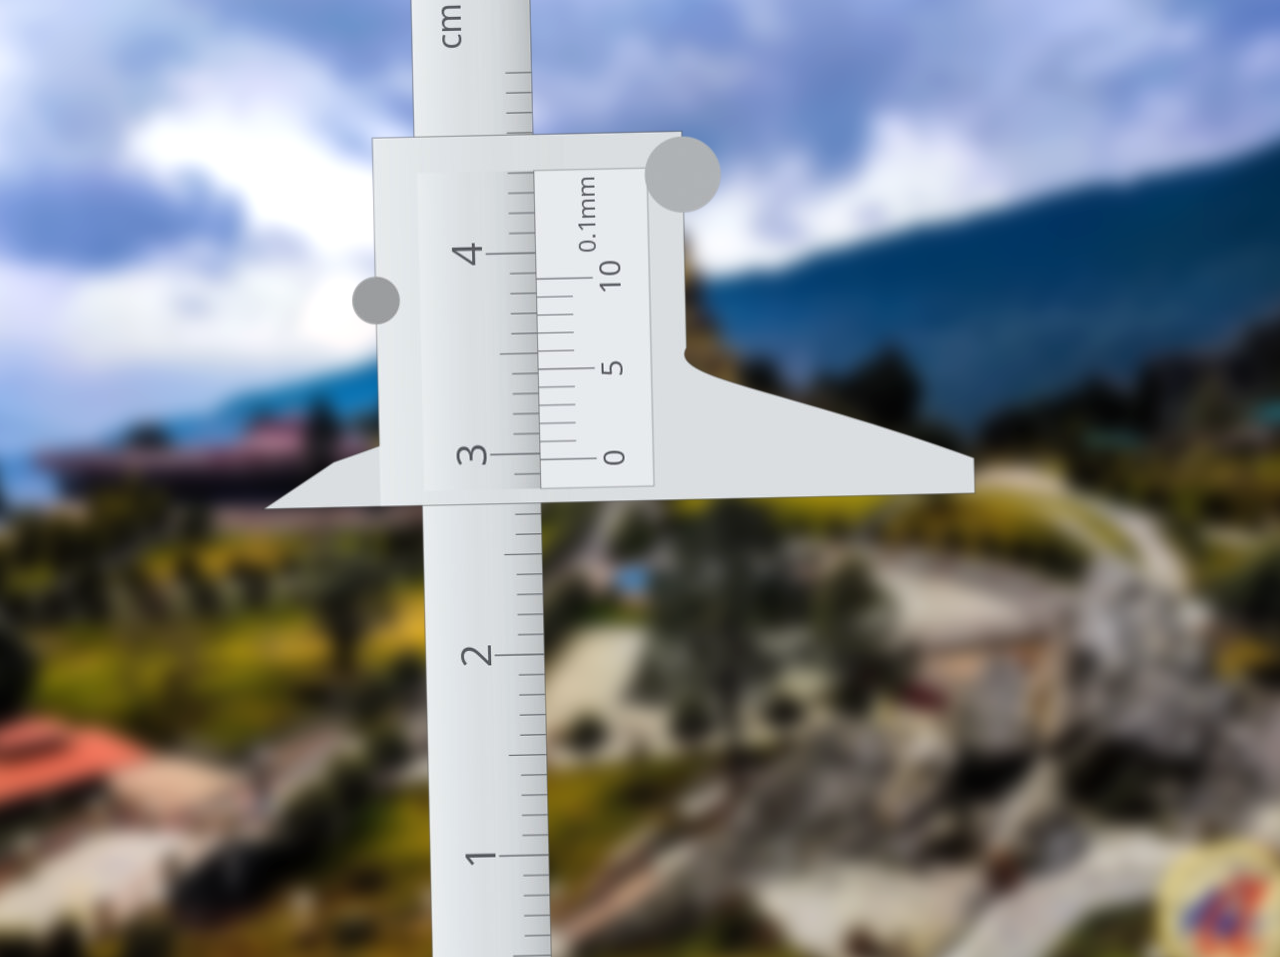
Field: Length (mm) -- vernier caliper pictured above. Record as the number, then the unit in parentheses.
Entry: 29.7 (mm)
